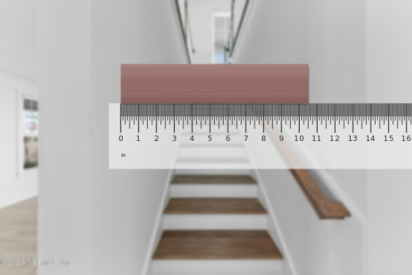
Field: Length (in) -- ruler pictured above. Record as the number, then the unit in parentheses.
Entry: 10.5 (in)
